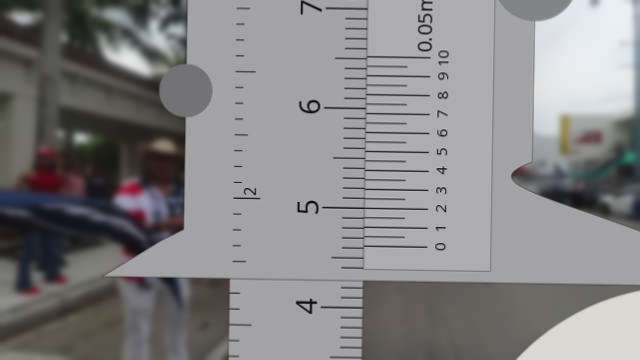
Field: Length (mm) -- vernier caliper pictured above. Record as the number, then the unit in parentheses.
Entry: 46.2 (mm)
